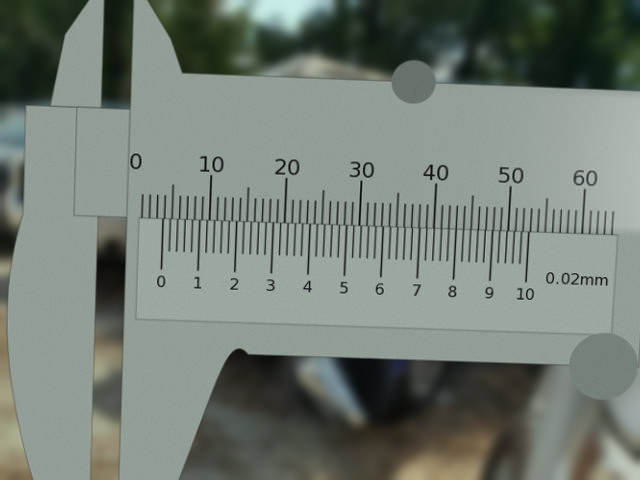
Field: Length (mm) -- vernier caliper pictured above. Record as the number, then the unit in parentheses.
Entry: 3.8 (mm)
